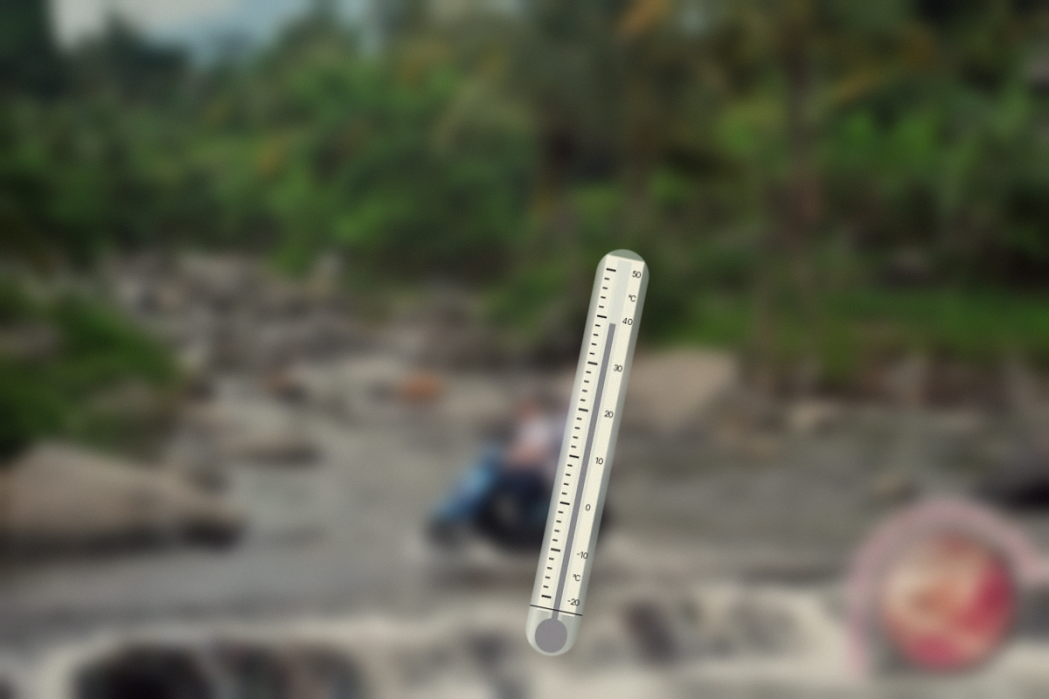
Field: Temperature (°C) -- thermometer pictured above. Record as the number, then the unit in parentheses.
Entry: 39 (°C)
